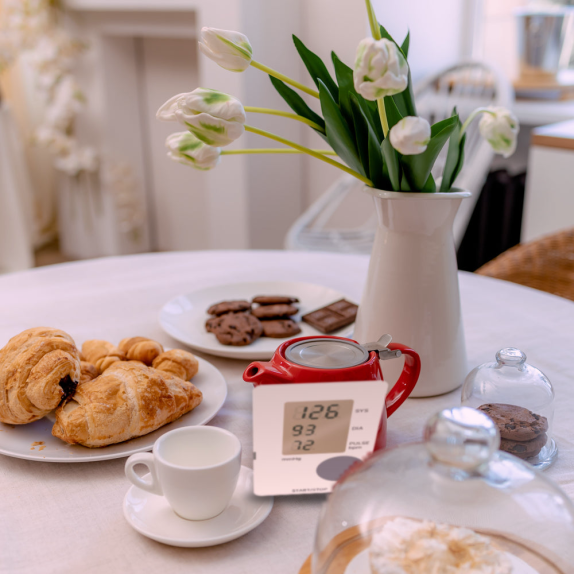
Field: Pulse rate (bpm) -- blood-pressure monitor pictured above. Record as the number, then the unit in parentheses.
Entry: 72 (bpm)
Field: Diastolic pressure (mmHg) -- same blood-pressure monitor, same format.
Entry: 93 (mmHg)
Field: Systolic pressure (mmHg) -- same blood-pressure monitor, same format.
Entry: 126 (mmHg)
